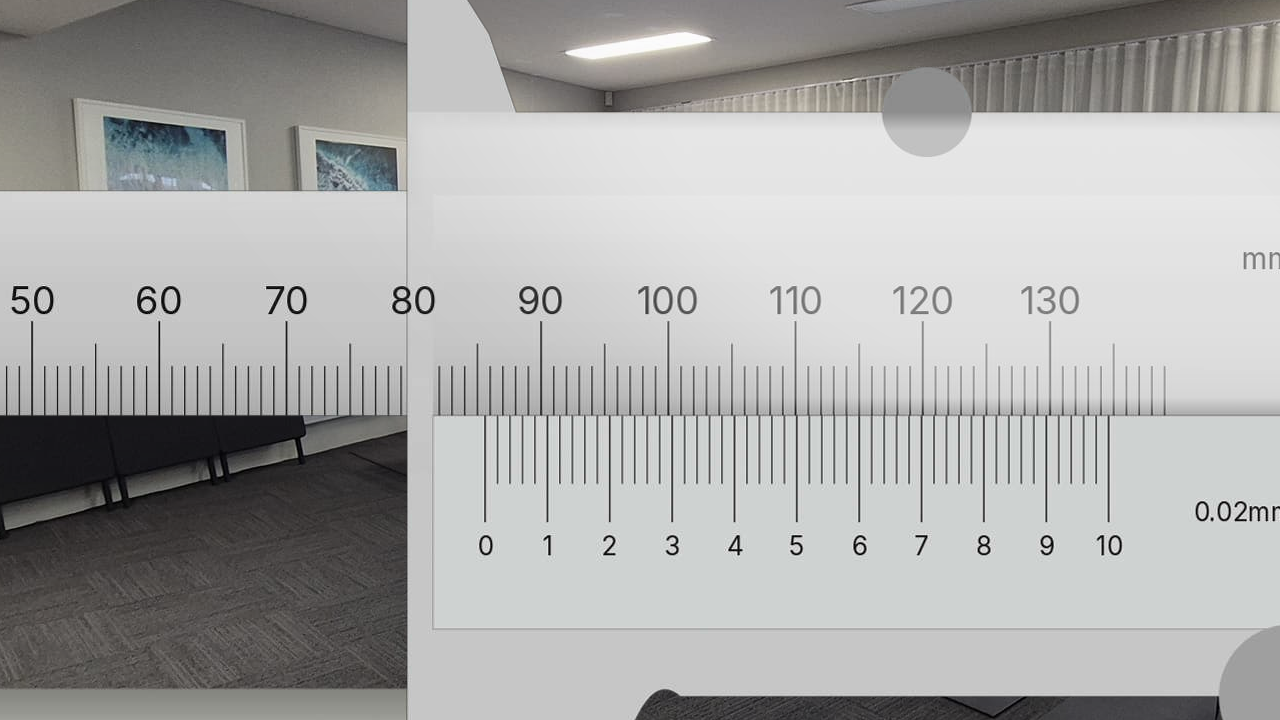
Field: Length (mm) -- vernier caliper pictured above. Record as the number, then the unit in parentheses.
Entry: 85.6 (mm)
